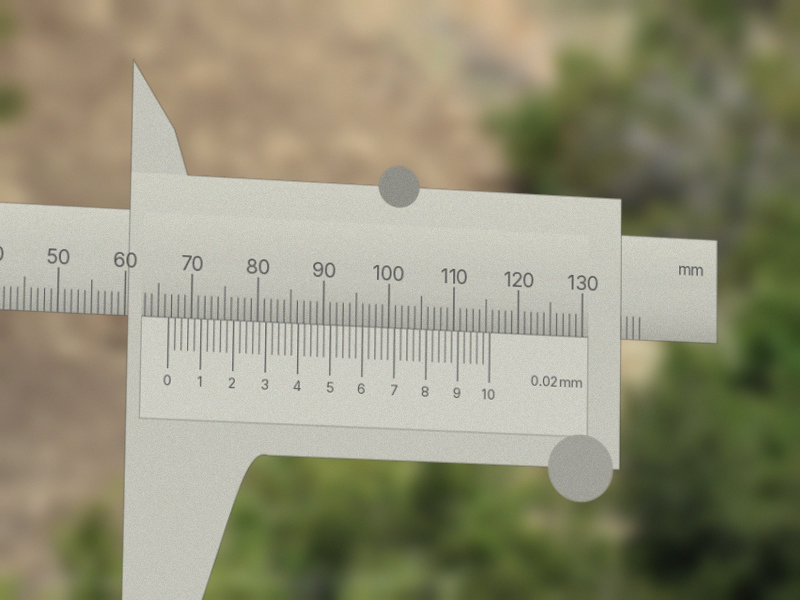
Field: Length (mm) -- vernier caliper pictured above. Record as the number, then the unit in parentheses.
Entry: 66.6 (mm)
